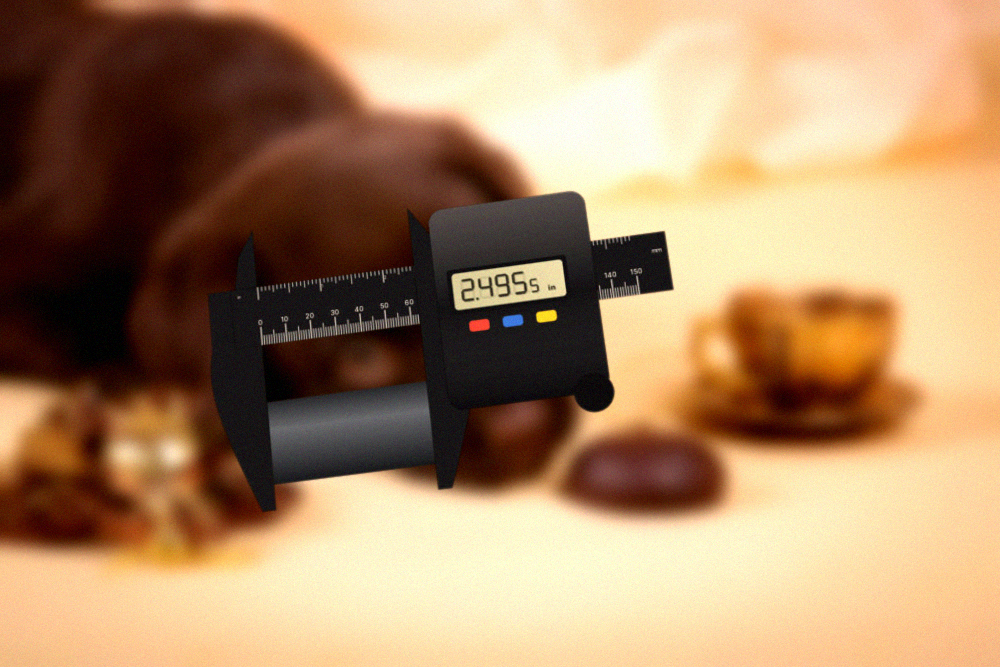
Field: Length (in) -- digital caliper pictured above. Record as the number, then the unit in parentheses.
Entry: 2.4955 (in)
